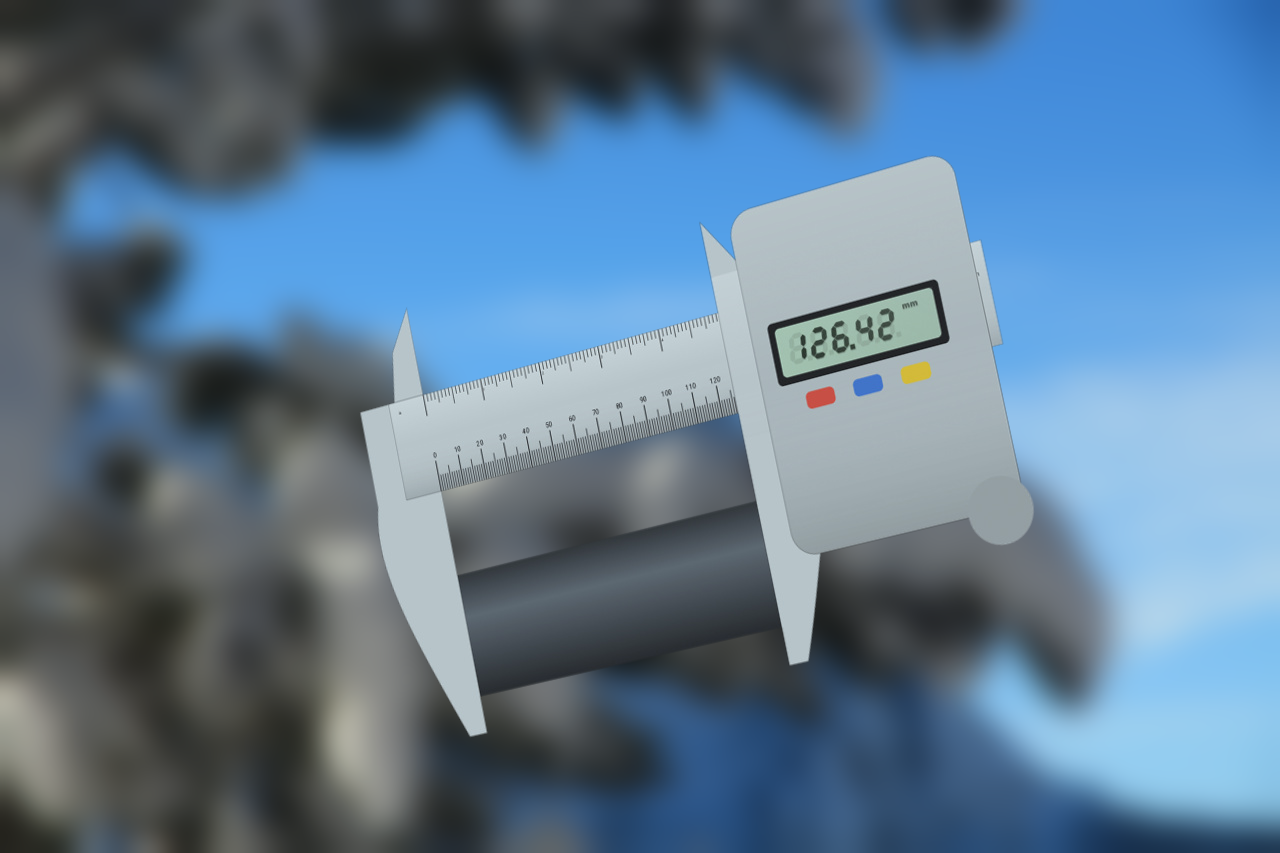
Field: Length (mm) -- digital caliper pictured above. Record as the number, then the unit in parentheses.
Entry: 126.42 (mm)
